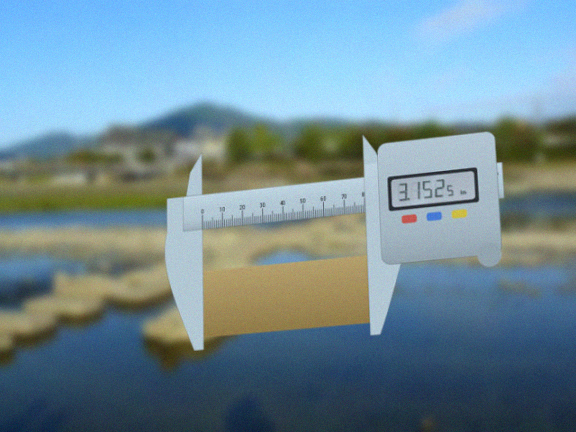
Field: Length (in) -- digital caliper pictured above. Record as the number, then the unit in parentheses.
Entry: 3.1525 (in)
